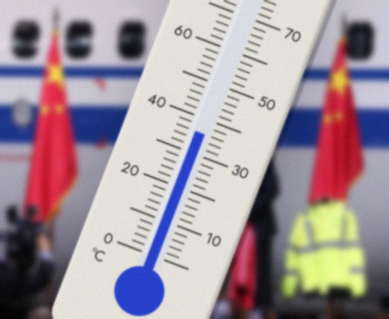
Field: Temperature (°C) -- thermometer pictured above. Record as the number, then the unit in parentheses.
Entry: 36 (°C)
